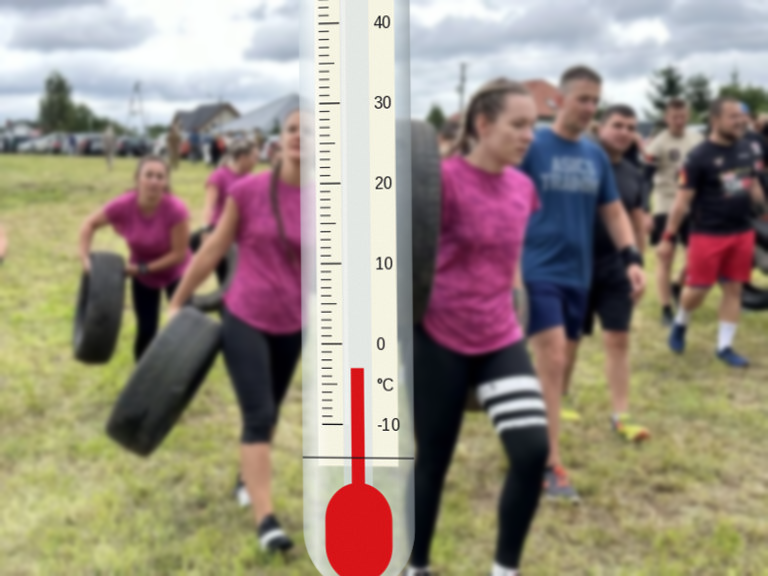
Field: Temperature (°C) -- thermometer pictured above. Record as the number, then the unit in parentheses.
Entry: -3 (°C)
